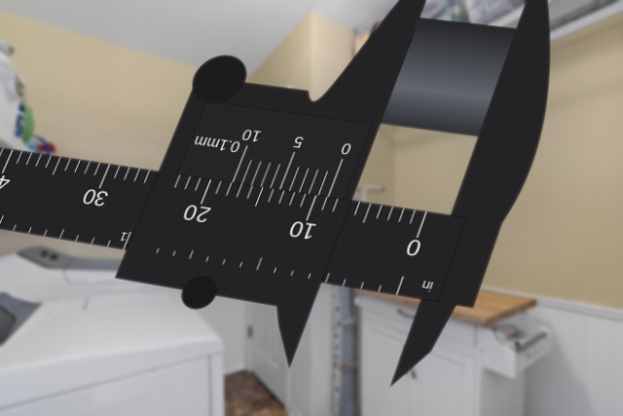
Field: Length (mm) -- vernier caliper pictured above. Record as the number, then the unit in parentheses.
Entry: 8.9 (mm)
